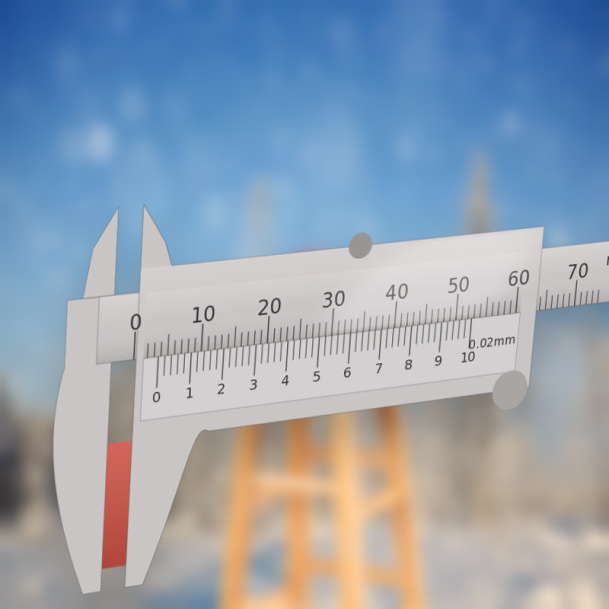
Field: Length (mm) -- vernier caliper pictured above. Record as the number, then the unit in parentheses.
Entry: 3.6 (mm)
